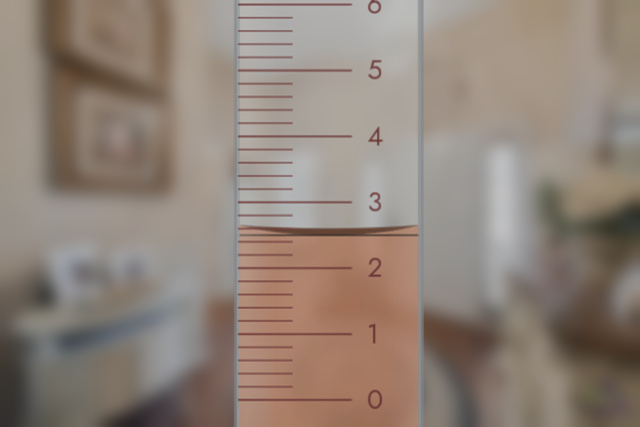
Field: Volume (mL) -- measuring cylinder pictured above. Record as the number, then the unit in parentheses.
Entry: 2.5 (mL)
